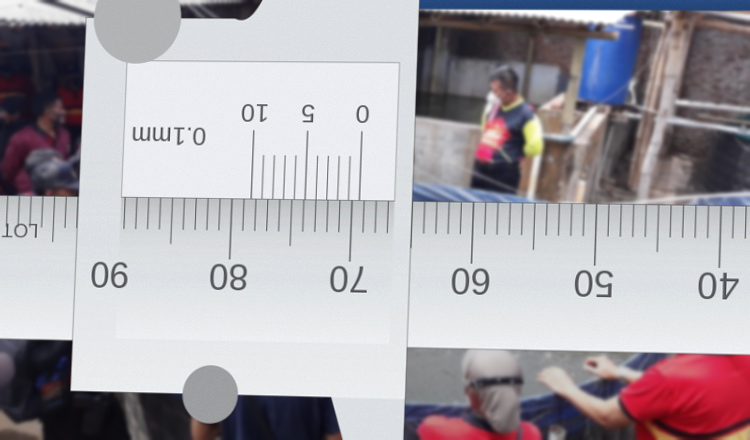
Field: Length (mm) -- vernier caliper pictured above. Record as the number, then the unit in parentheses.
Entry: 69.4 (mm)
